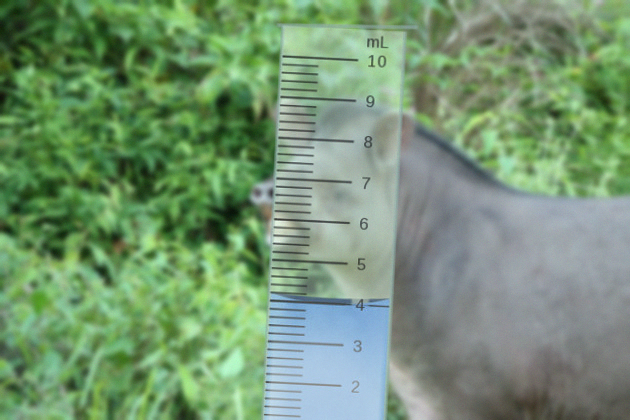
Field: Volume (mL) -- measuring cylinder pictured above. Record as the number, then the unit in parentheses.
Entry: 4 (mL)
